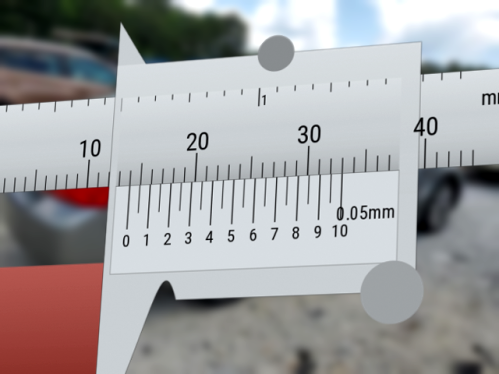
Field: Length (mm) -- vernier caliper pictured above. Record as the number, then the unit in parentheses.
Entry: 14.0 (mm)
